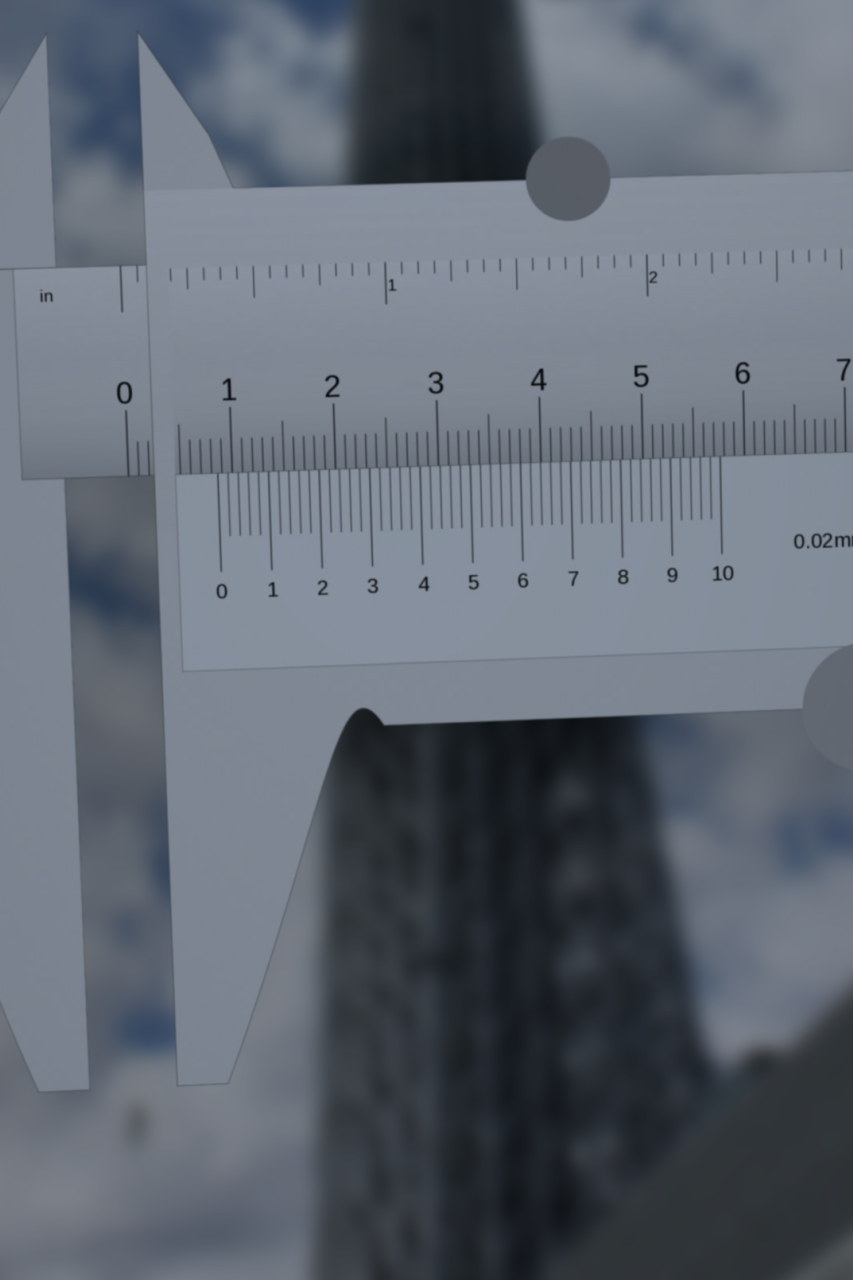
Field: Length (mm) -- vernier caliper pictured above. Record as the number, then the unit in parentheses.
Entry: 8.6 (mm)
